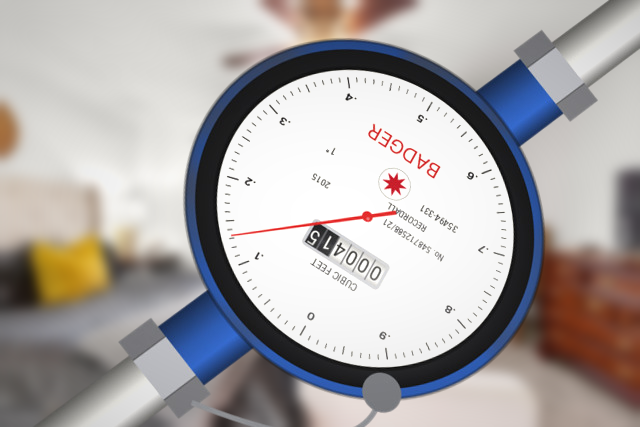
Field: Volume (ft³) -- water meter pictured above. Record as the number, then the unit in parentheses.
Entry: 415.13 (ft³)
